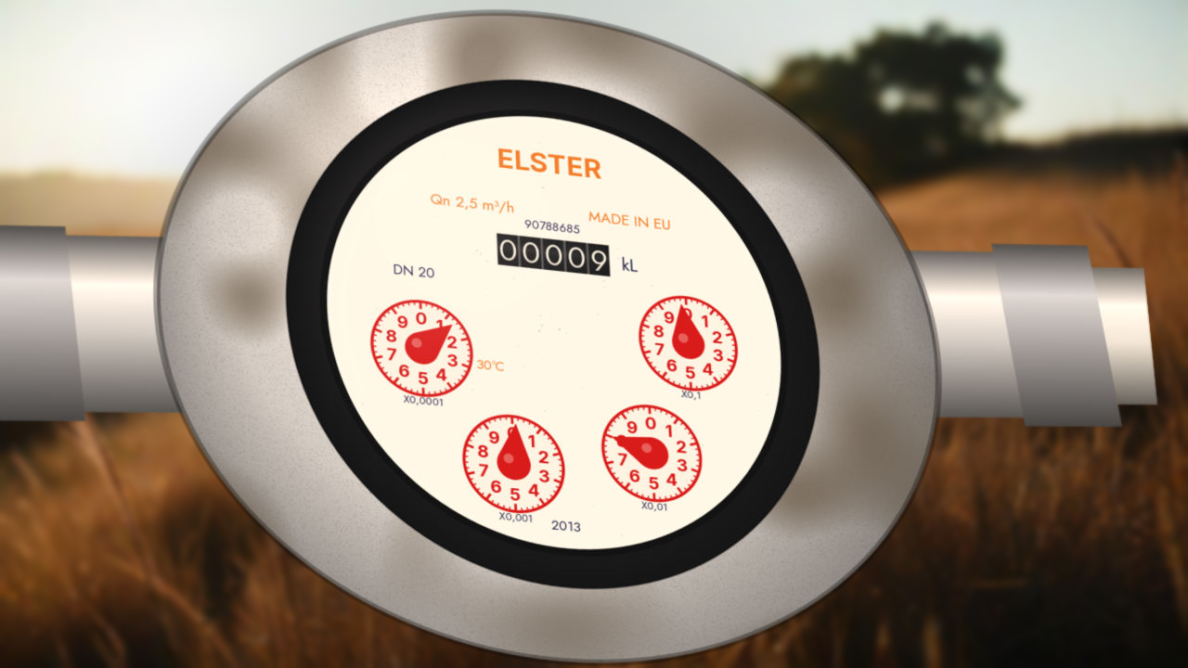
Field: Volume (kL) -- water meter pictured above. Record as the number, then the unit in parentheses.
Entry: 8.9801 (kL)
